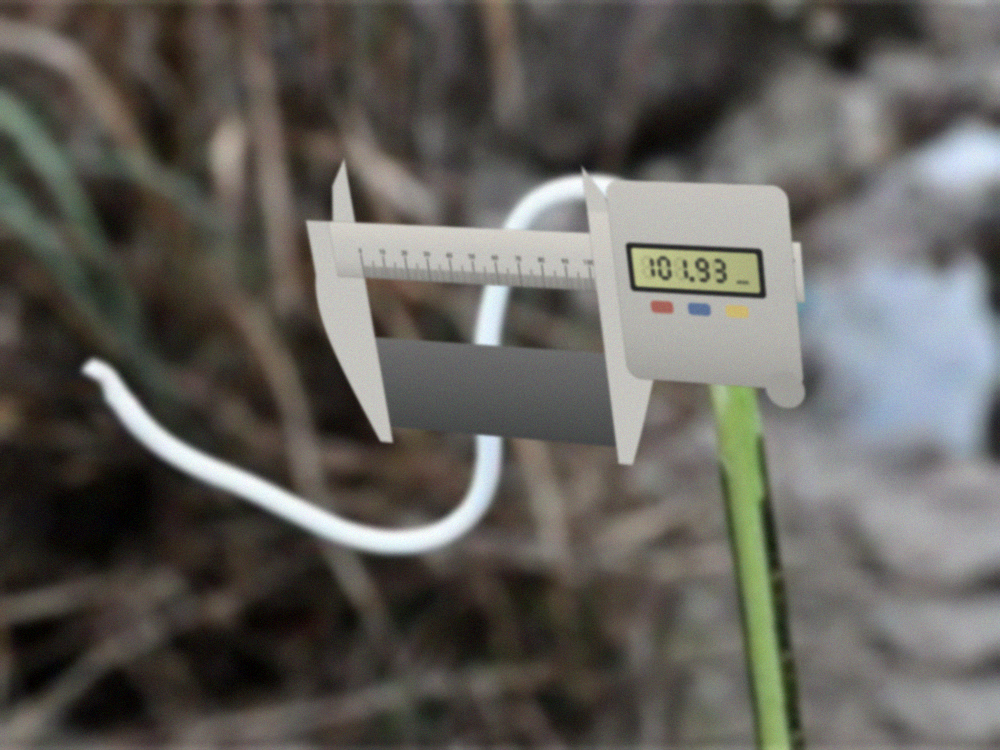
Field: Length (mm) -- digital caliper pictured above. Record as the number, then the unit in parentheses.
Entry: 101.93 (mm)
